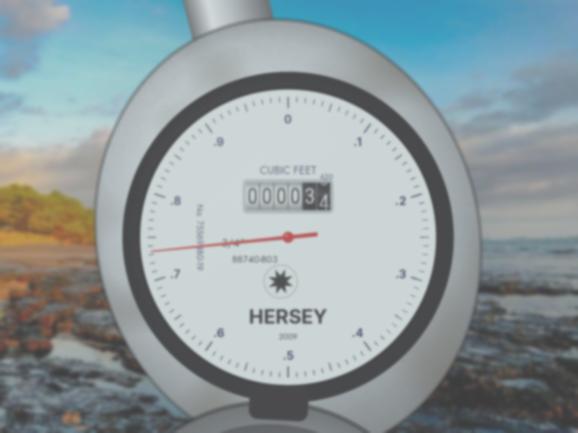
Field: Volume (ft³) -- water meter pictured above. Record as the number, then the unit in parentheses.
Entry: 33.73 (ft³)
